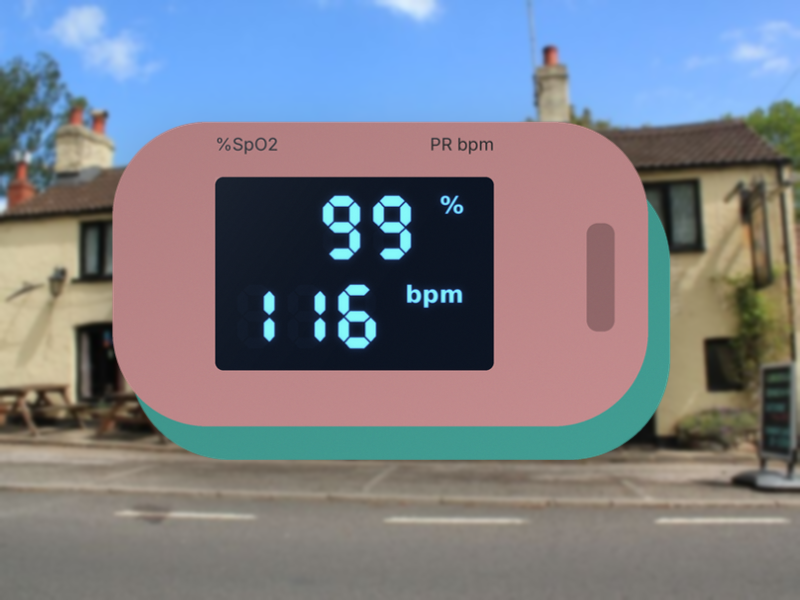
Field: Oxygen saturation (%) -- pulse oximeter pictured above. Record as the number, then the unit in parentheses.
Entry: 99 (%)
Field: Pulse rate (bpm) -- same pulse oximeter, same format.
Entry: 116 (bpm)
